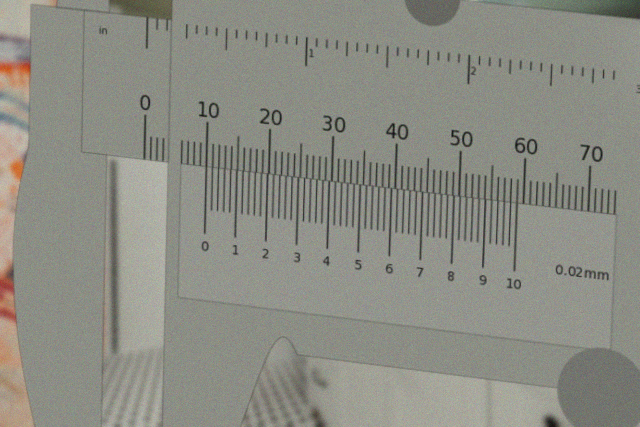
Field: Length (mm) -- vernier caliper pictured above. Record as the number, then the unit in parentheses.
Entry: 10.0 (mm)
